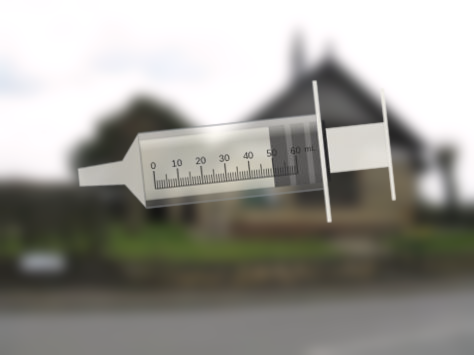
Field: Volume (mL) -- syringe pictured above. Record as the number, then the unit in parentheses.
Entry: 50 (mL)
